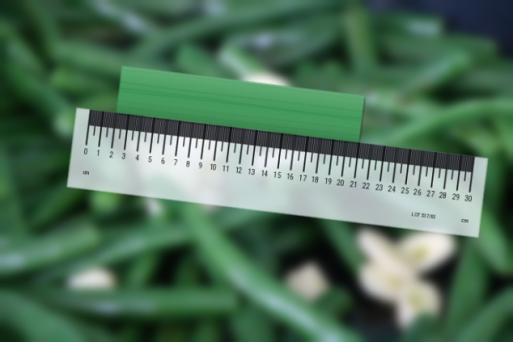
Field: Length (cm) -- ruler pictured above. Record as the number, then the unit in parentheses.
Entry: 19 (cm)
